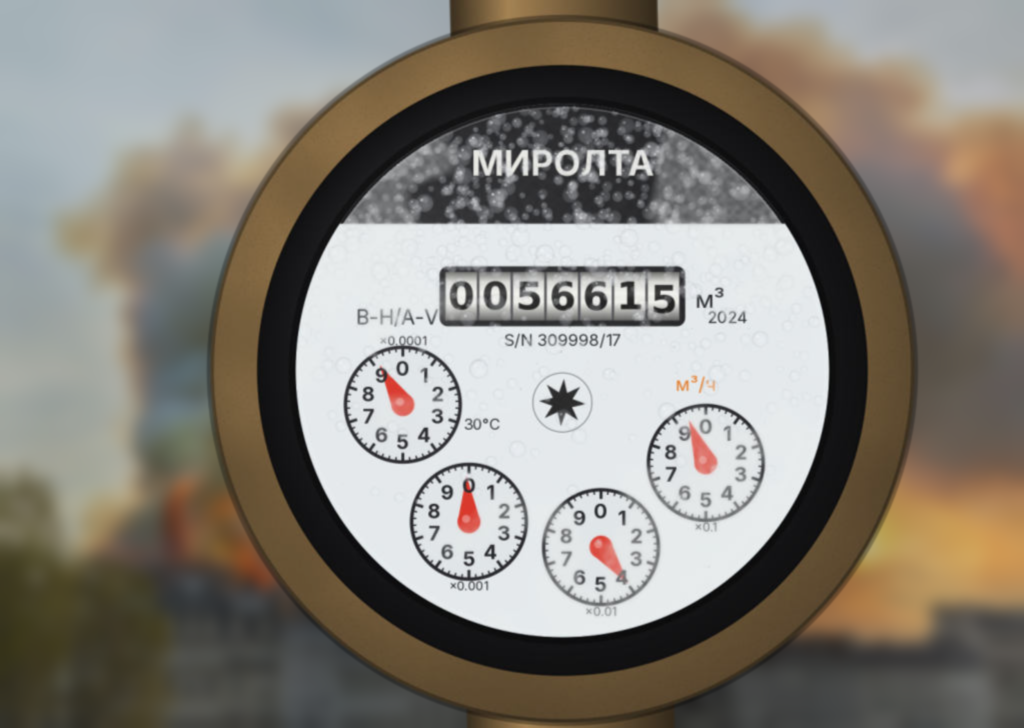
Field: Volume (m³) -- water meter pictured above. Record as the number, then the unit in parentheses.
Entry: 56614.9399 (m³)
